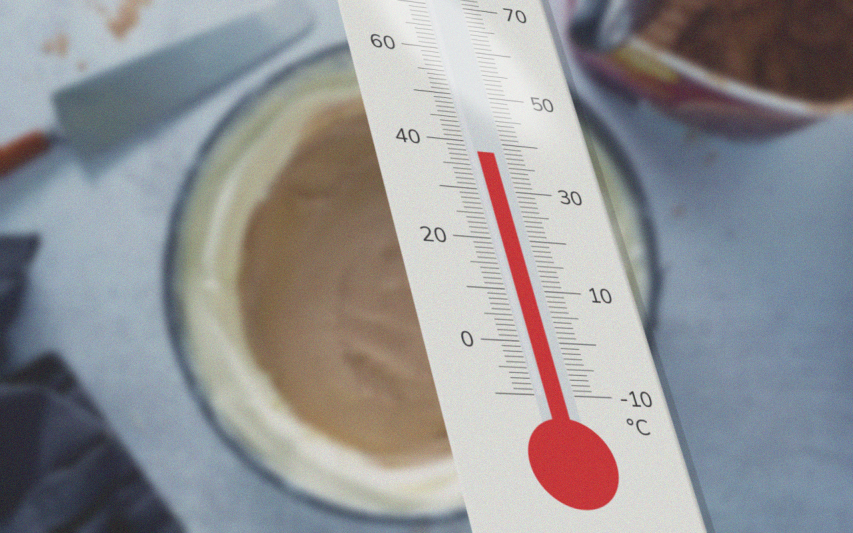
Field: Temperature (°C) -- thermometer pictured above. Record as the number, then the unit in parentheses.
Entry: 38 (°C)
